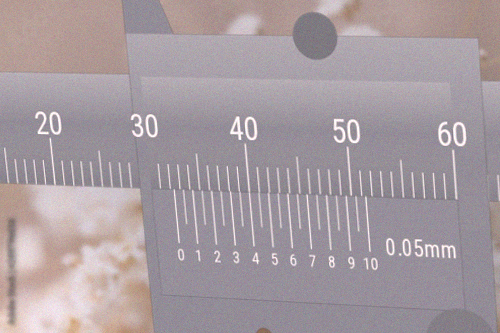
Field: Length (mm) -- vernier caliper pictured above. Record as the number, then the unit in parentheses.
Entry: 32.4 (mm)
